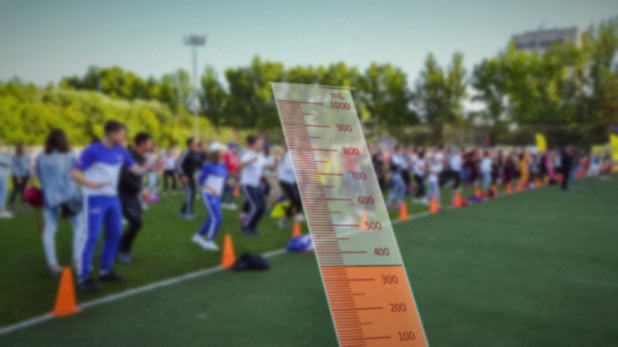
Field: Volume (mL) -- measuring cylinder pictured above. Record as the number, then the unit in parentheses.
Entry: 350 (mL)
